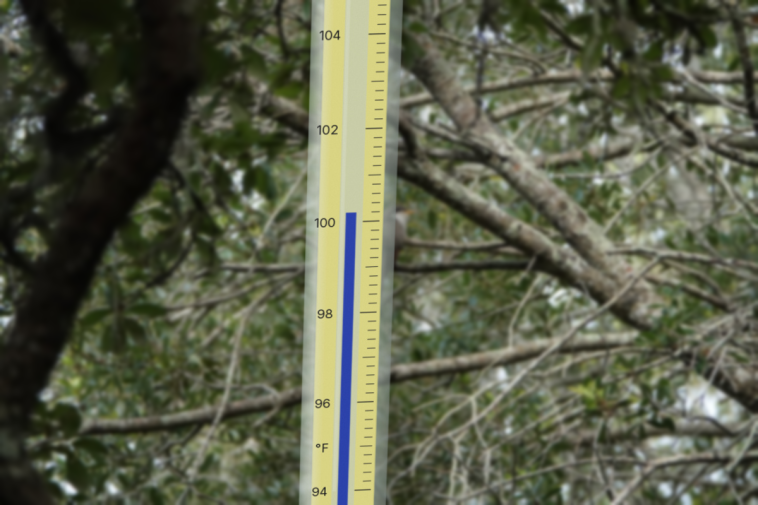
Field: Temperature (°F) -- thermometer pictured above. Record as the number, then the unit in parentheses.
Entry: 100.2 (°F)
